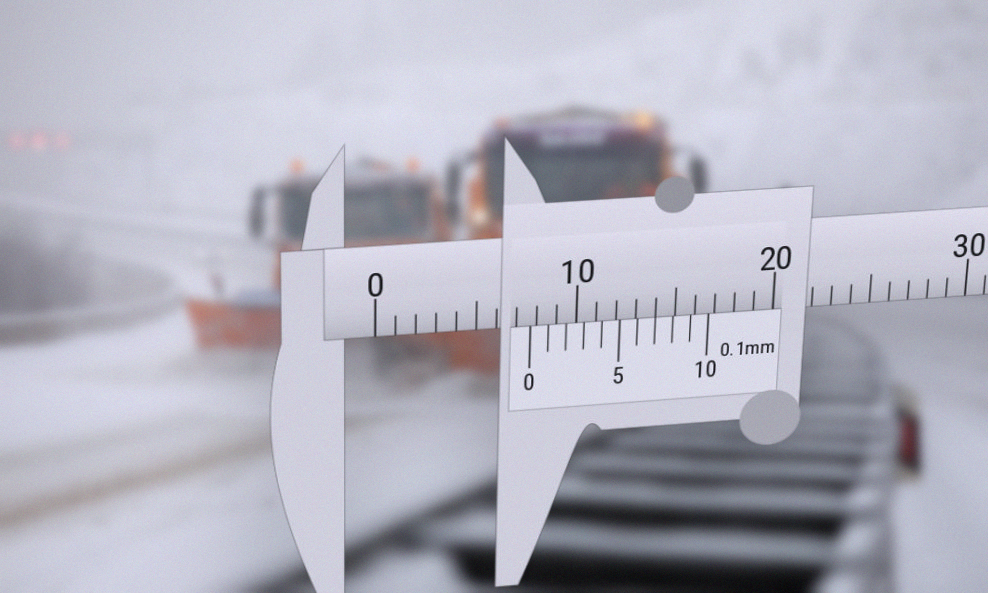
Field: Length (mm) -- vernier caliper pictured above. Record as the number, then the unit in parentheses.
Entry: 7.7 (mm)
